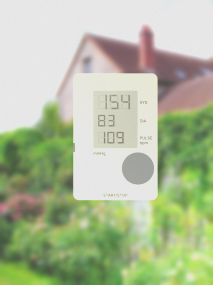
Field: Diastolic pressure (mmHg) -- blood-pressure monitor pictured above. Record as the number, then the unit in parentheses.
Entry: 83 (mmHg)
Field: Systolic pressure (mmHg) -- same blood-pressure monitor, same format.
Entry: 154 (mmHg)
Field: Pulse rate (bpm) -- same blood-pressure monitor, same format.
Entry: 109 (bpm)
